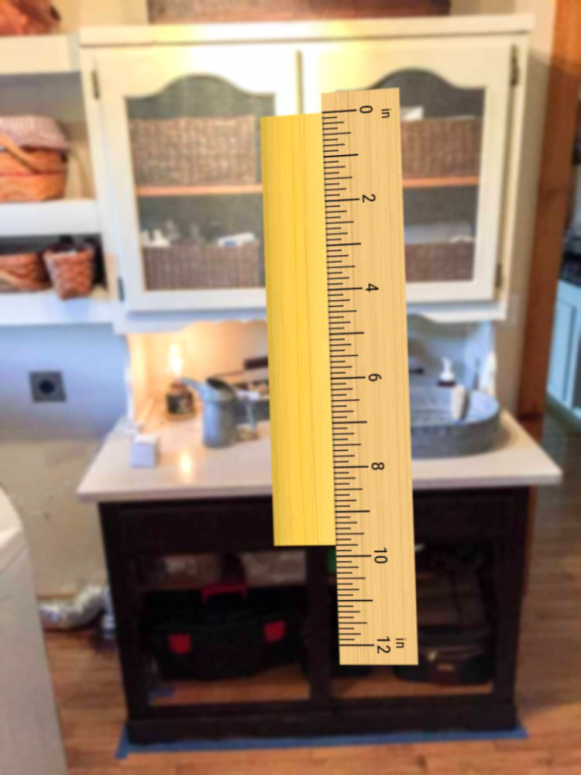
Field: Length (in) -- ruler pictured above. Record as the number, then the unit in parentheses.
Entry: 9.75 (in)
